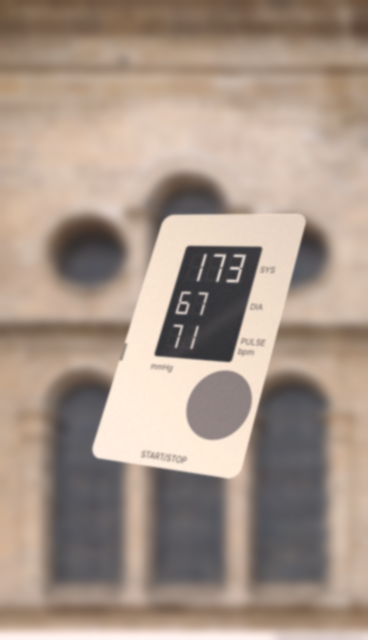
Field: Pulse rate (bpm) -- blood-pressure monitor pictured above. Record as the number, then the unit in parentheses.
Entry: 71 (bpm)
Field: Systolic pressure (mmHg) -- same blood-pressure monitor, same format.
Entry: 173 (mmHg)
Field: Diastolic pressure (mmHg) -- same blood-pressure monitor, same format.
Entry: 67 (mmHg)
